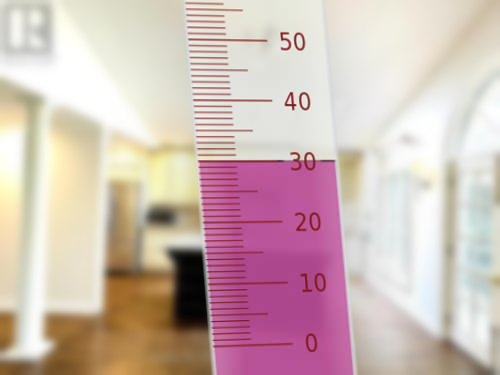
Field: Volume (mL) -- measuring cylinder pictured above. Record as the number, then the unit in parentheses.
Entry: 30 (mL)
